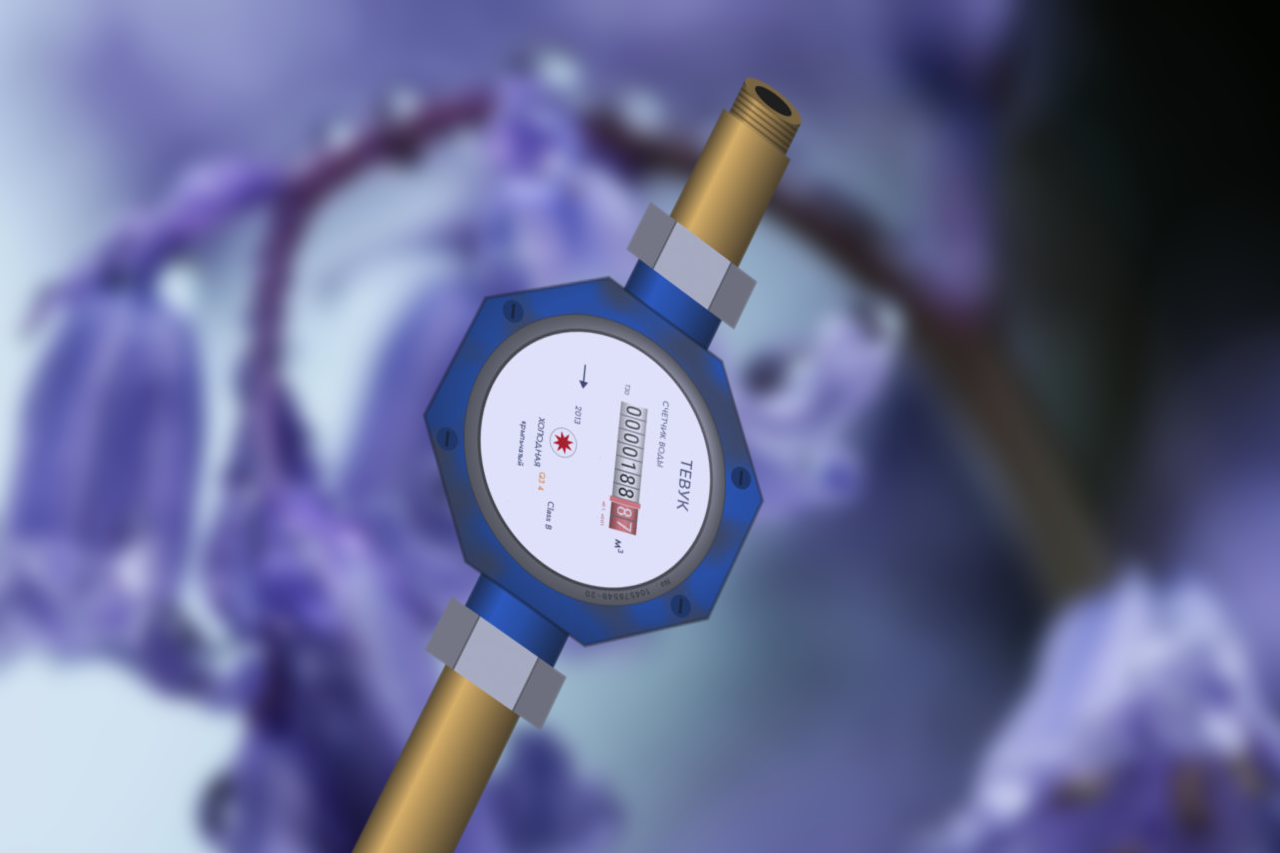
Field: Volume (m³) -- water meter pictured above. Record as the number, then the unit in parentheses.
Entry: 188.87 (m³)
